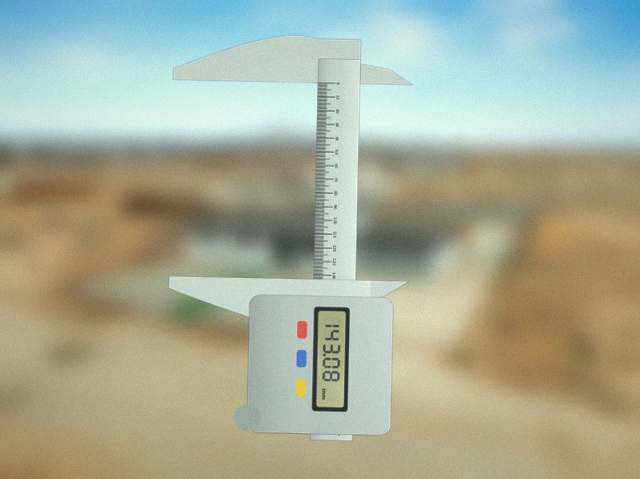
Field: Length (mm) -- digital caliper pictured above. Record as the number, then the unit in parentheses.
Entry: 143.08 (mm)
